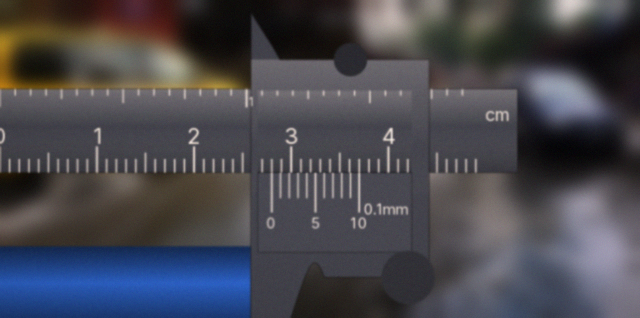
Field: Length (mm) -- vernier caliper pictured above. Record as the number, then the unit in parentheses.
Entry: 28.0 (mm)
